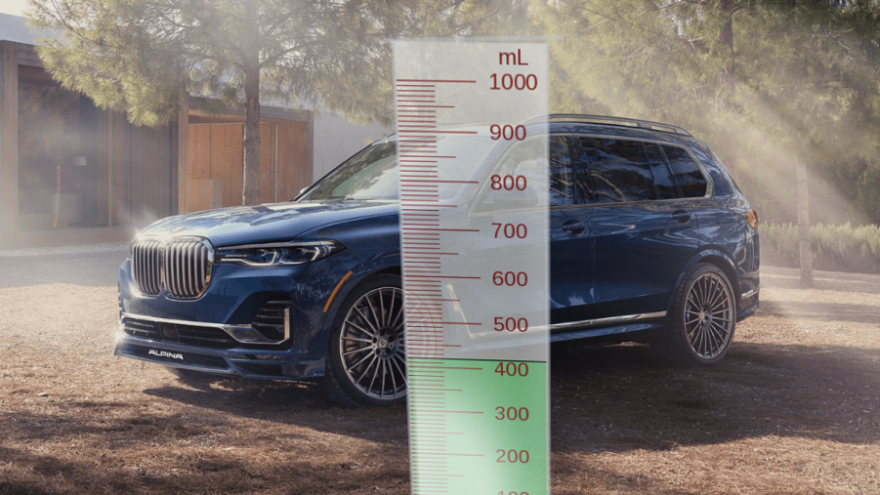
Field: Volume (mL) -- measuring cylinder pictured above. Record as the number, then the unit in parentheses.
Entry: 420 (mL)
